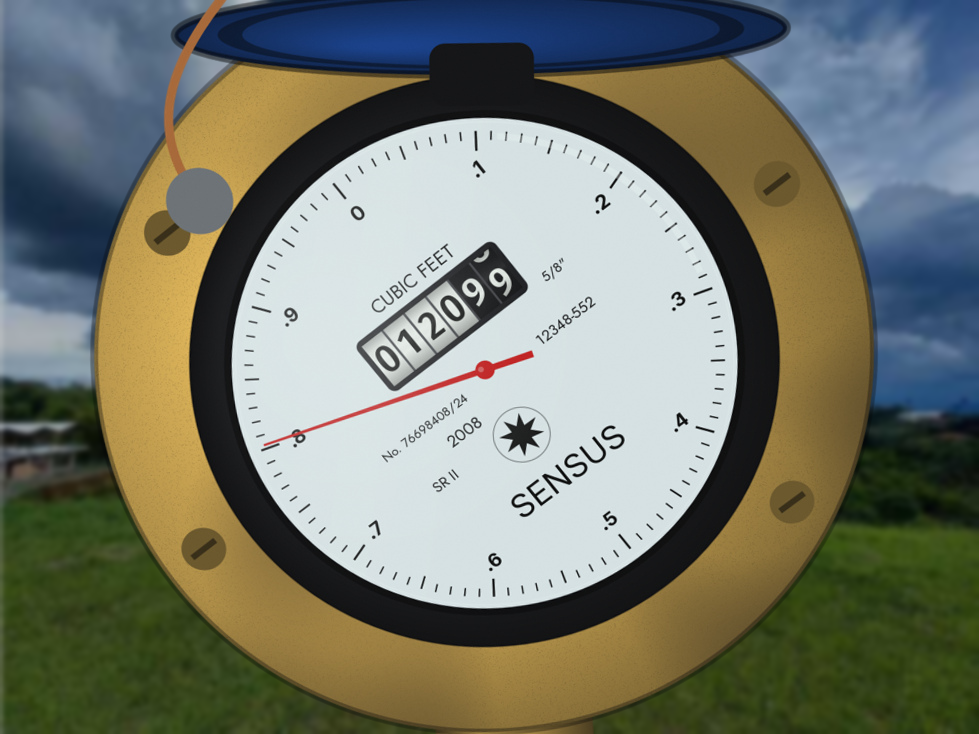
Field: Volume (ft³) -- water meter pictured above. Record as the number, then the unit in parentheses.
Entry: 12098.80 (ft³)
